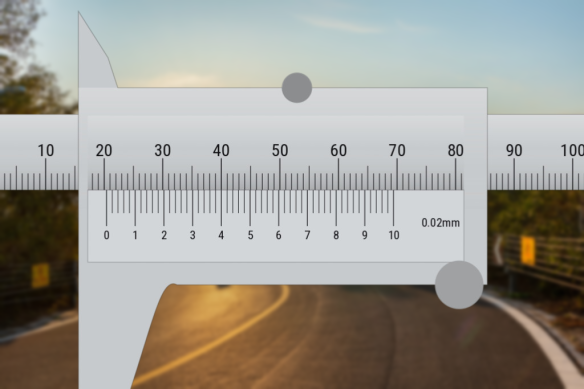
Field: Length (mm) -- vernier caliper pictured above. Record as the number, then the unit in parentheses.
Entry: 20.4 (mm)
